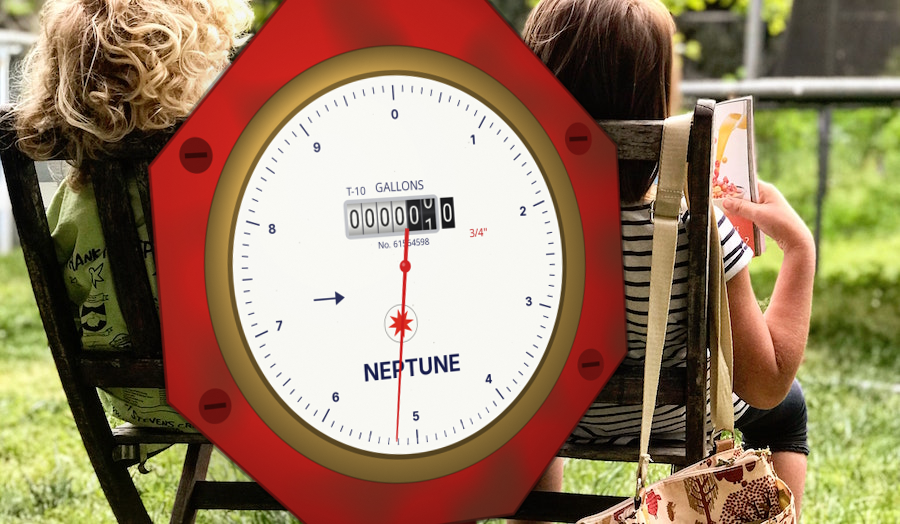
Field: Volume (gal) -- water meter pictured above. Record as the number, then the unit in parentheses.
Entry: 5.2 (gal)
